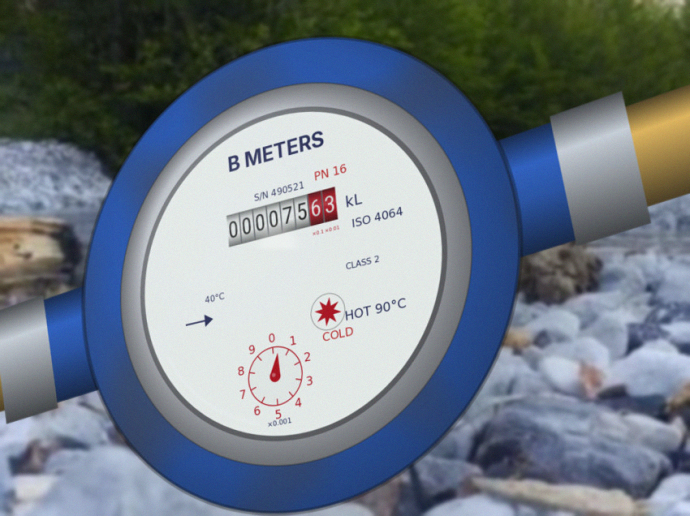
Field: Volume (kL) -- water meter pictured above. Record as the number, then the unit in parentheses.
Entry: 75.630 (kL)
